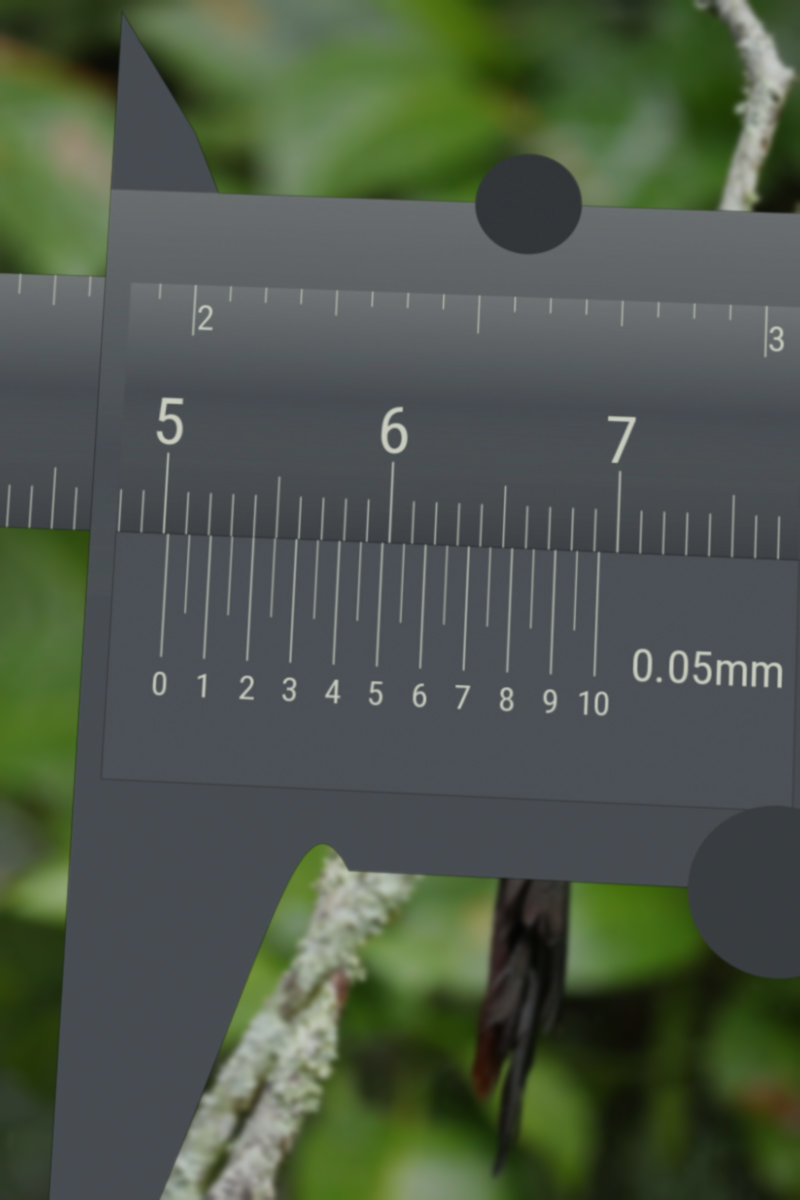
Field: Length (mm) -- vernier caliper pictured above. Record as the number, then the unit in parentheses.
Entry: 50.2 (mm)
